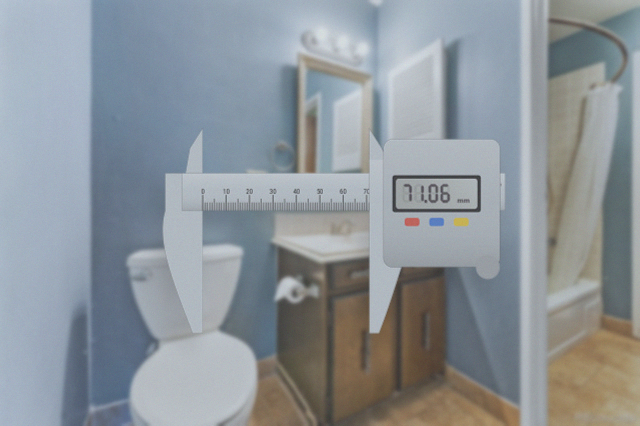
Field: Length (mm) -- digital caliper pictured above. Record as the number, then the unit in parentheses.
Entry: 71.06 (mm)
